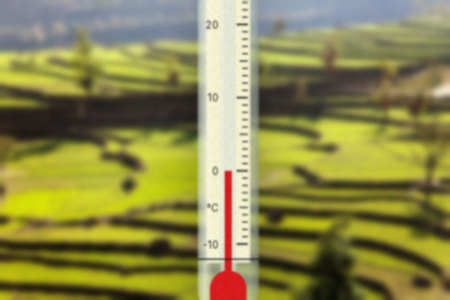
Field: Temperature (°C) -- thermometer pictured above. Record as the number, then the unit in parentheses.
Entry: 0 (°C)
